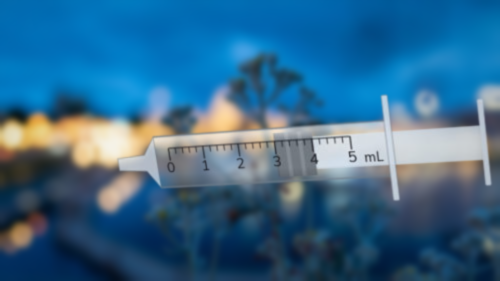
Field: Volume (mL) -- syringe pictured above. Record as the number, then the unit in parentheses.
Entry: 3 (mL)
